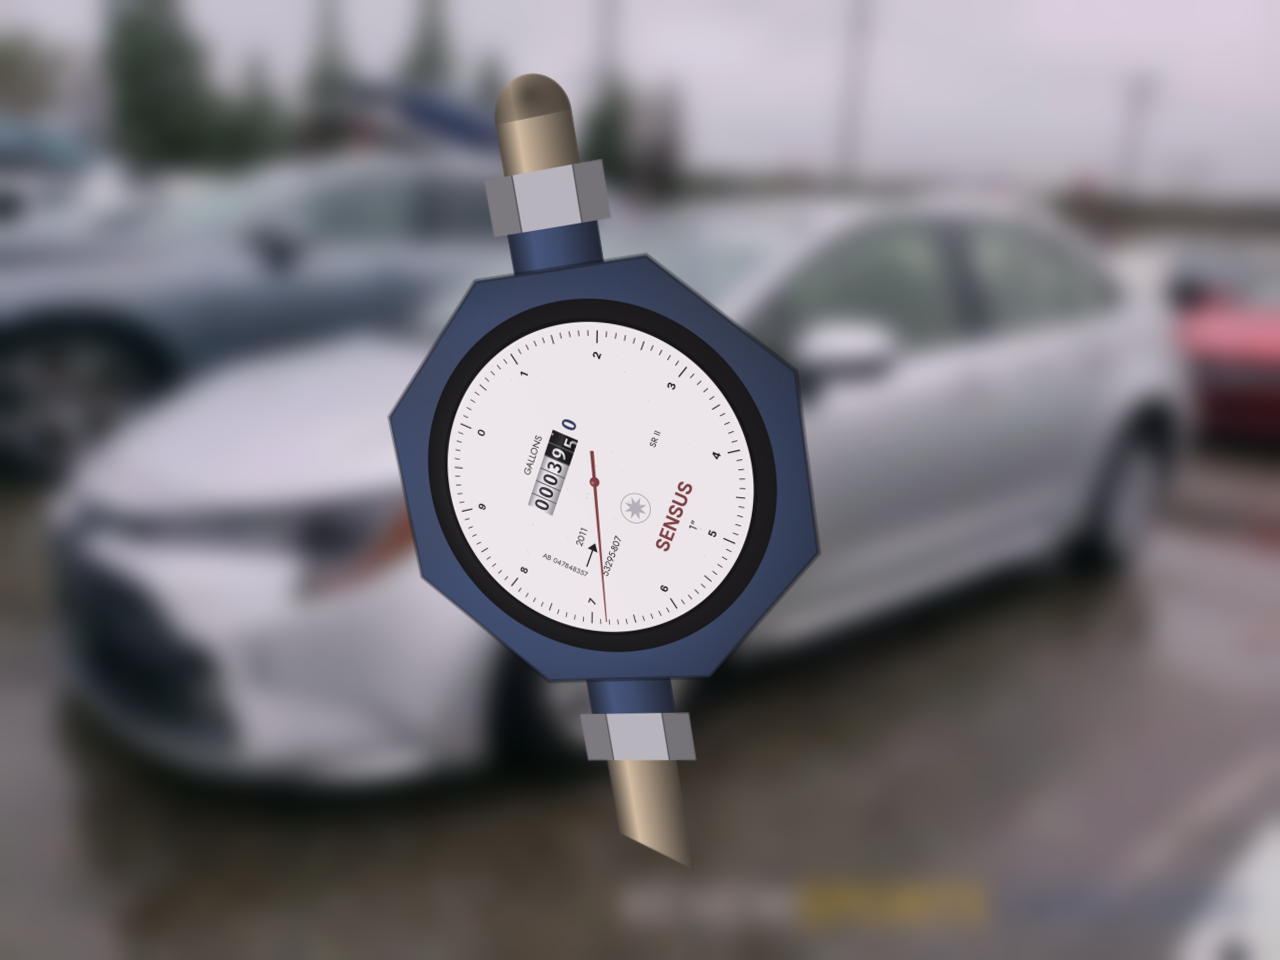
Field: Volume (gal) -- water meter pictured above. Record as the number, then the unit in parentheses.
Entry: 3946.8 (gal)
